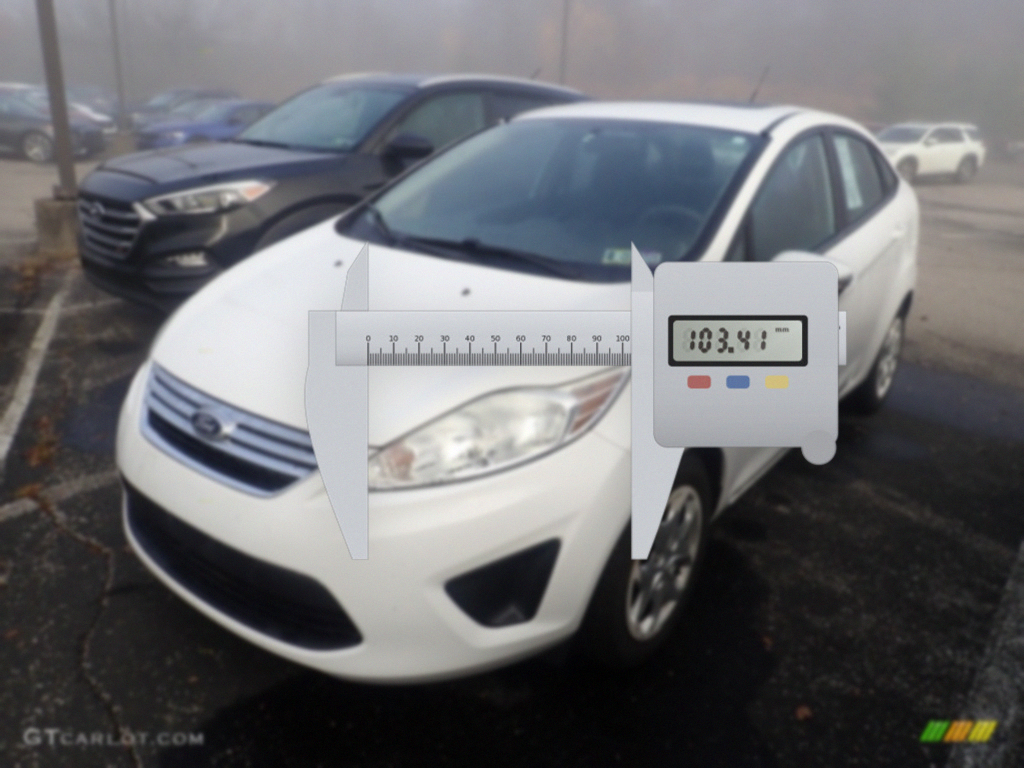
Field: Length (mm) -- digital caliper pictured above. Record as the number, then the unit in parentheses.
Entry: 103.41 (mm)
